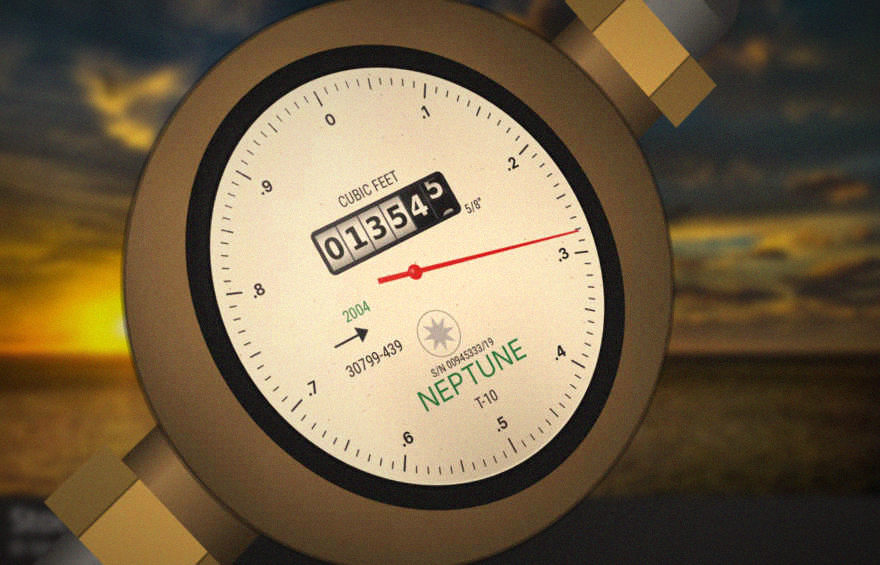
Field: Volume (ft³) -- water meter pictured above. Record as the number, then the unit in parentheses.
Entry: 13545.28 (ft³)
